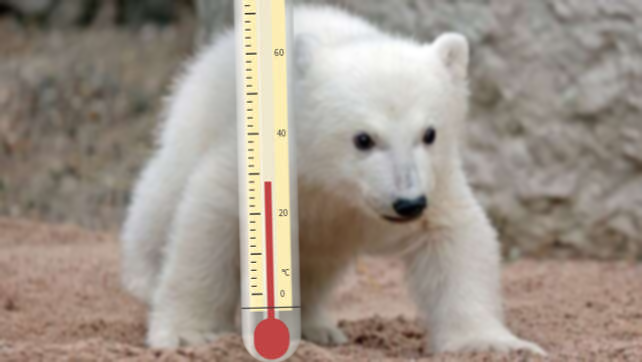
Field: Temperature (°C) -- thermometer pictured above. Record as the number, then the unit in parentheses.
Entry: 28 (°C)
